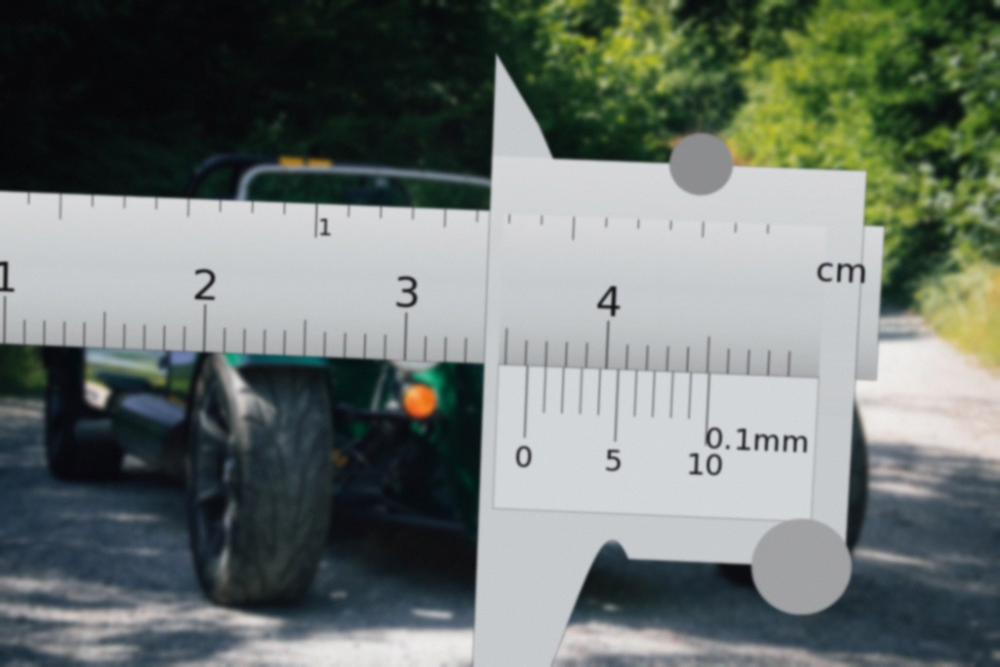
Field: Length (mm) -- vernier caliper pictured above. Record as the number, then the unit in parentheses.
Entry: 36.1 (mm)
